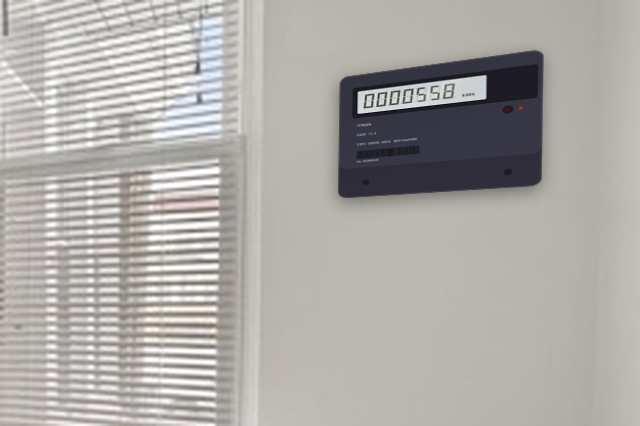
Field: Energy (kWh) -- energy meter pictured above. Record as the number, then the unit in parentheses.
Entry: 558 (kWh)
